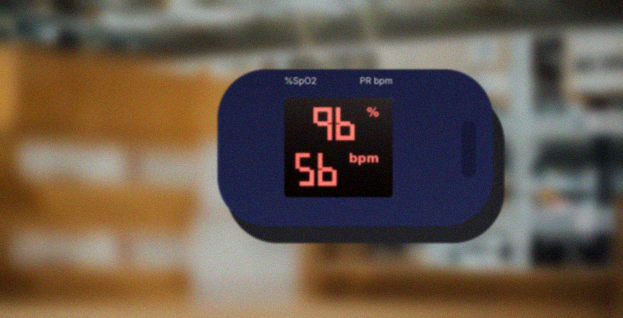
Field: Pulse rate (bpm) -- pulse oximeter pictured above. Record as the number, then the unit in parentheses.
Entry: 56 (bpm)
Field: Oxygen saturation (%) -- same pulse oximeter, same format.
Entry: 96 (%)
